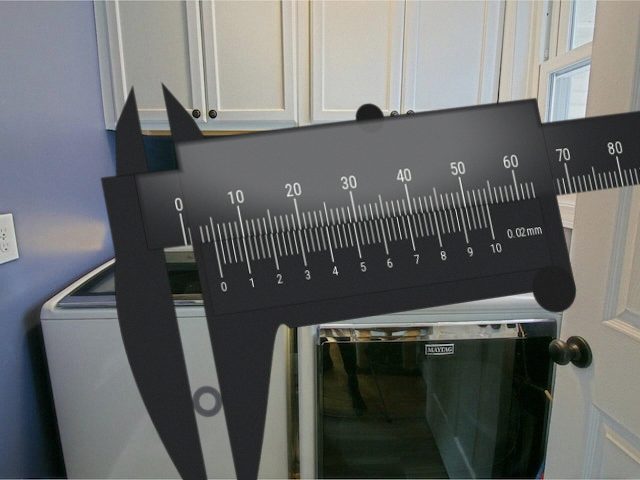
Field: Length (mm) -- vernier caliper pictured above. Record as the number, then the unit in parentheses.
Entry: 5.0 (mm)
